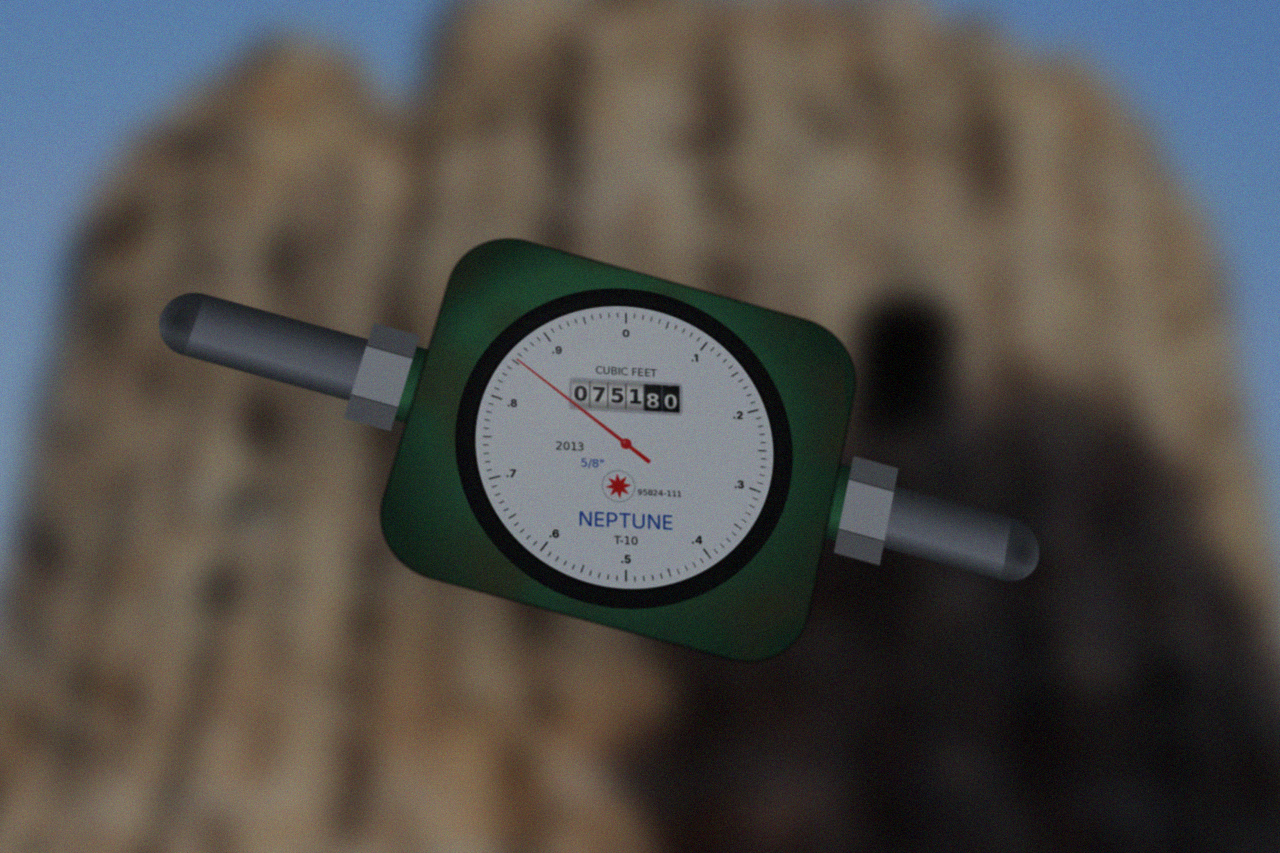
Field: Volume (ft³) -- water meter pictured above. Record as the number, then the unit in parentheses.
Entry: 75179.85 (ft³)
